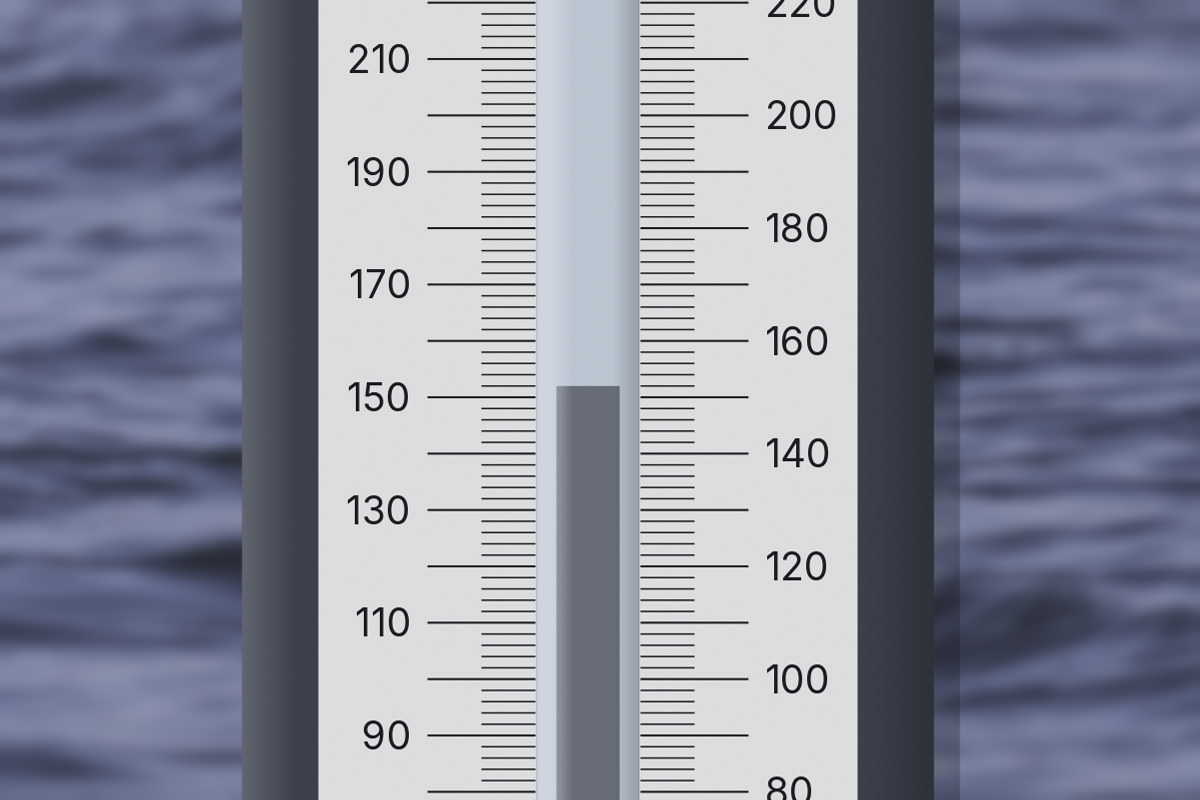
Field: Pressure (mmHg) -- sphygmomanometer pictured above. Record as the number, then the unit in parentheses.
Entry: 152 (mmHg)
